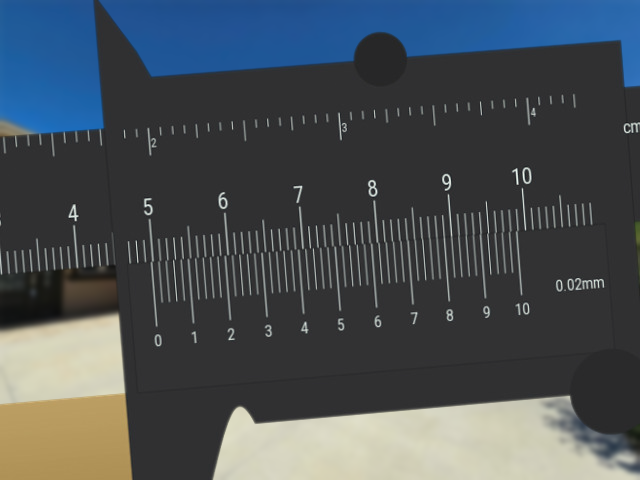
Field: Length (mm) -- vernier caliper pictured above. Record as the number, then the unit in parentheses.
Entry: 49.8 (mm)
